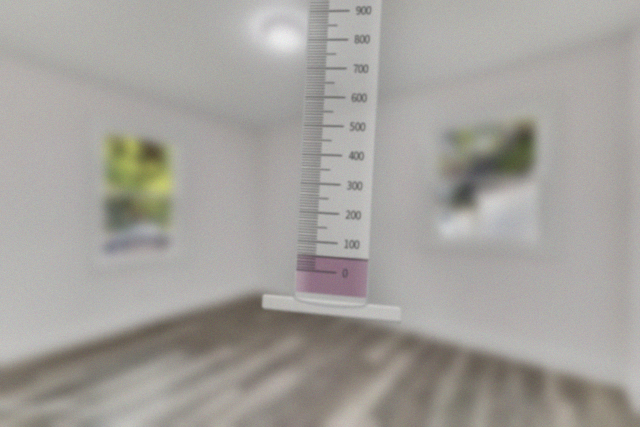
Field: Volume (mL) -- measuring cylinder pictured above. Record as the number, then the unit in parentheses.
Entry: 50 (mL)
